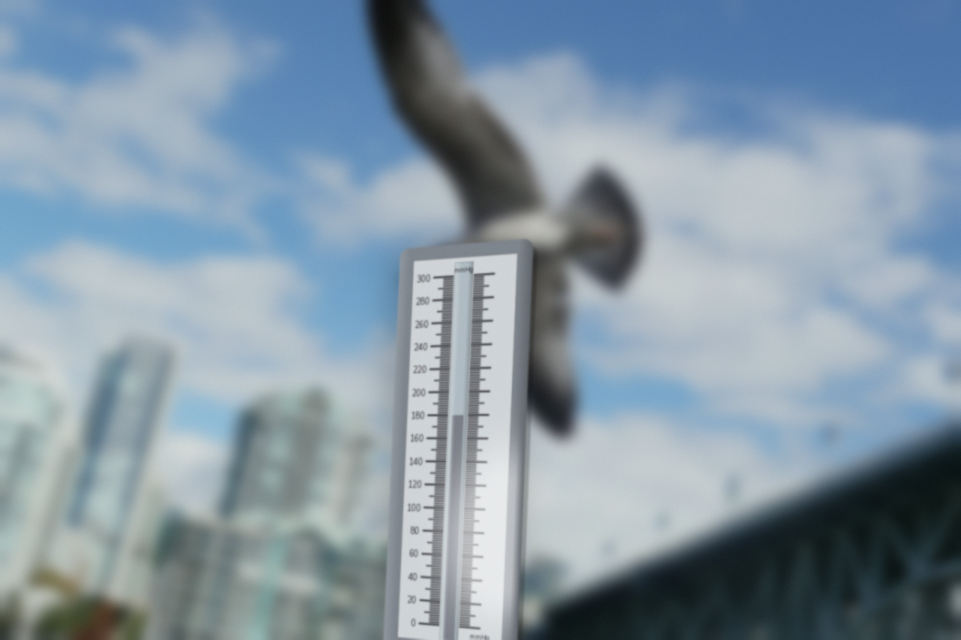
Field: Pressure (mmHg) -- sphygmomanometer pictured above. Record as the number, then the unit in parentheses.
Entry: 180 (mmHg)
